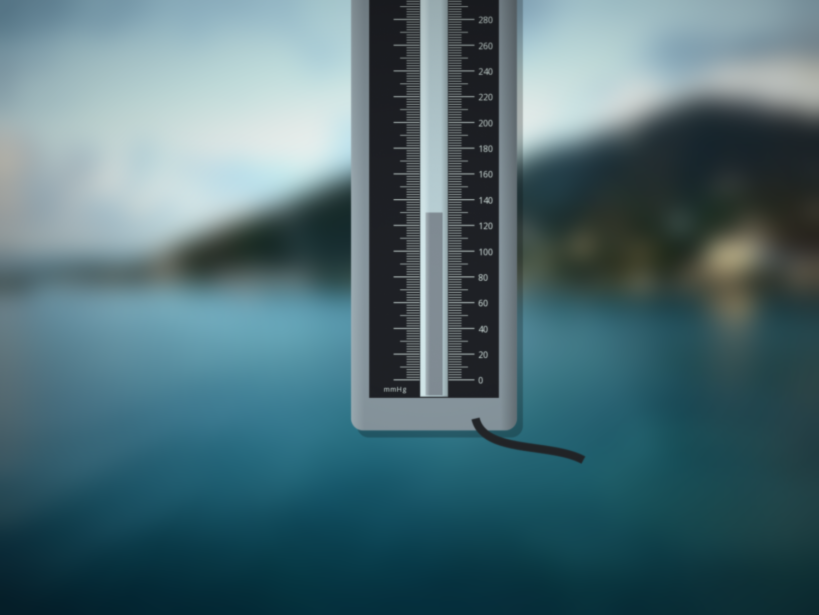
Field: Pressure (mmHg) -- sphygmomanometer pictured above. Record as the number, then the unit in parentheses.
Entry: 130 (mmHg)
